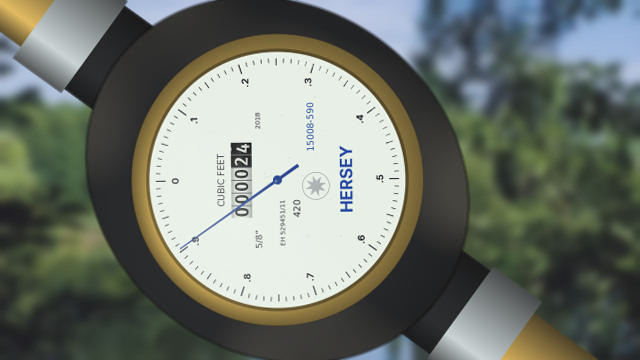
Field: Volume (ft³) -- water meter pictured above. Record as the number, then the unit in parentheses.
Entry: 23.90 (ft³)
